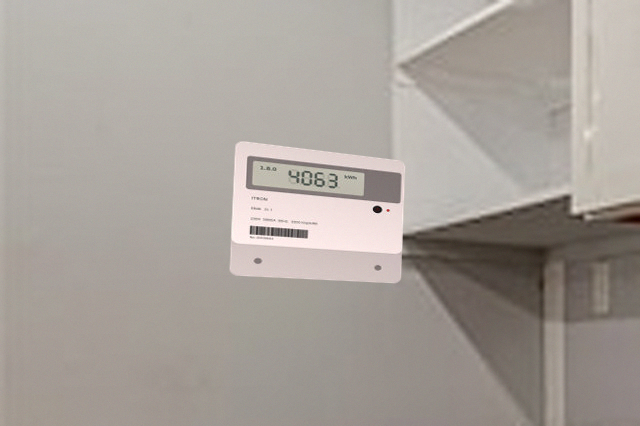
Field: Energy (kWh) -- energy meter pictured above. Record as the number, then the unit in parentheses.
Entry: 4063 (kWh)
